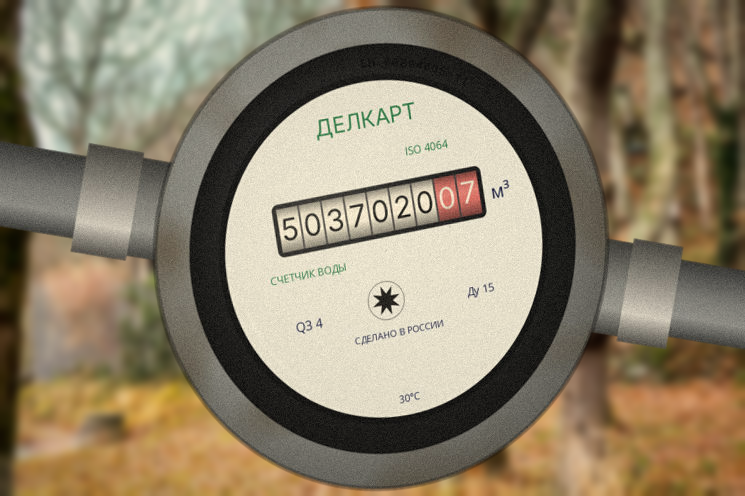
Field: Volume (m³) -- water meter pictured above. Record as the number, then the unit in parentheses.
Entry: 5037020.07 (m³)
